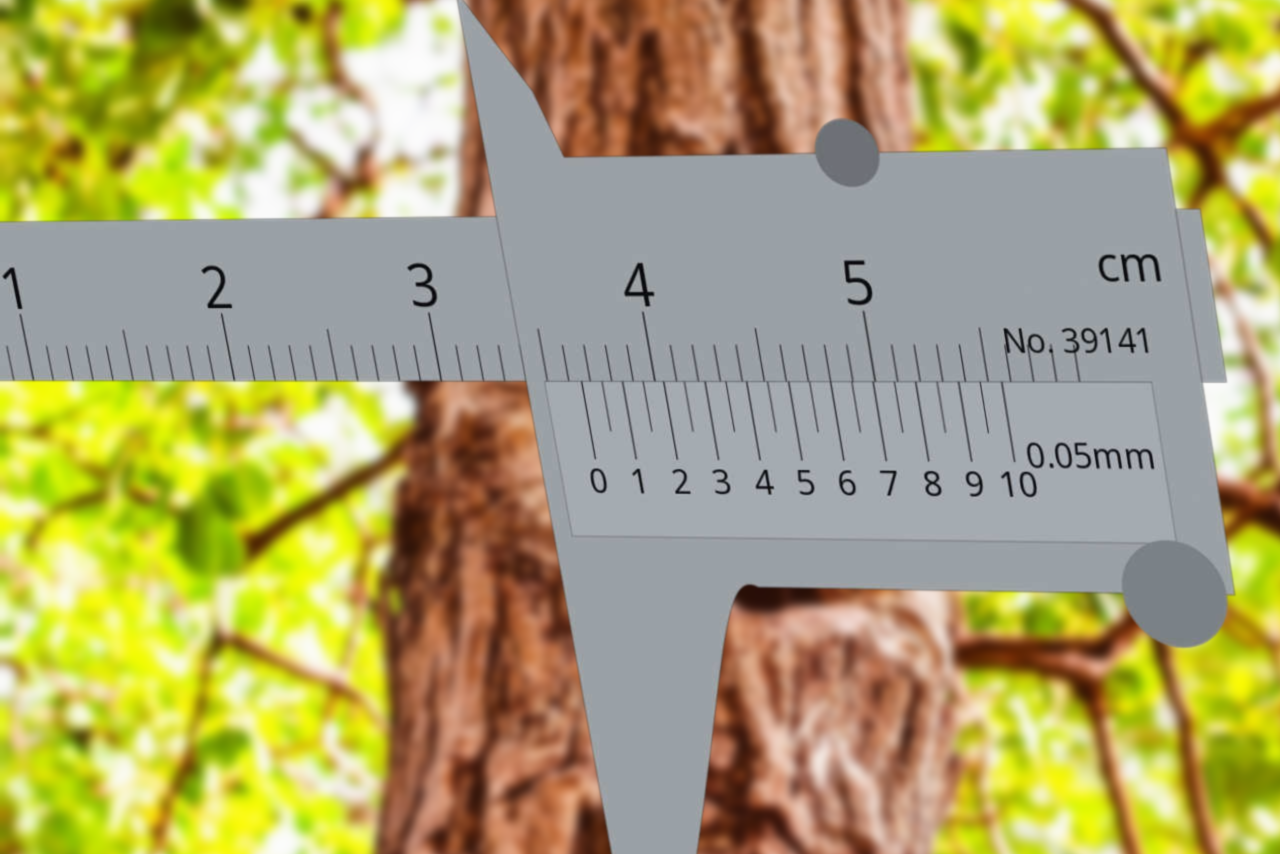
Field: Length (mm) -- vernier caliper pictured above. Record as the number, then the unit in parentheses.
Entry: 36.6 (mm)
